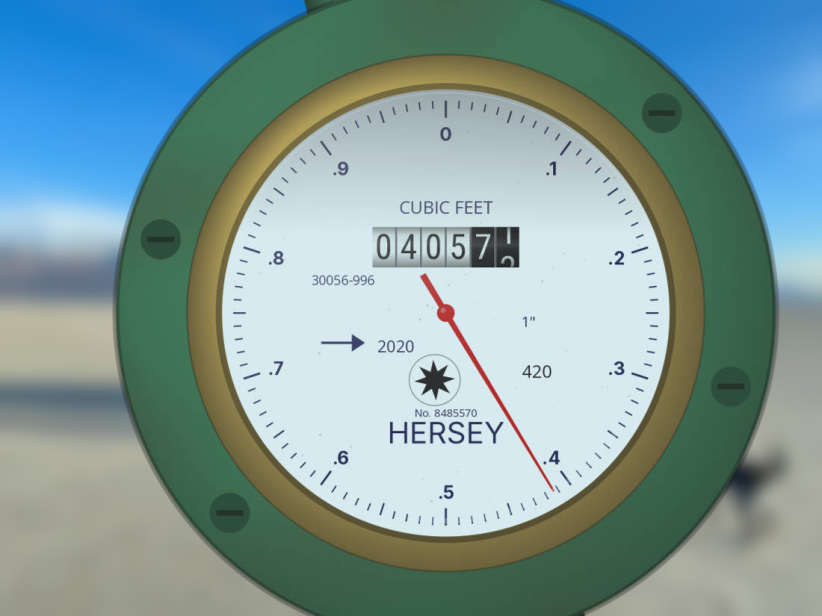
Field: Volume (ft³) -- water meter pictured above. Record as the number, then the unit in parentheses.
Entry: 40571.41 (ft³)
